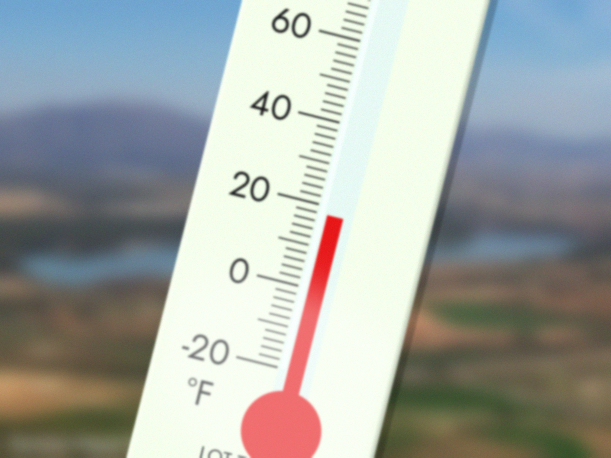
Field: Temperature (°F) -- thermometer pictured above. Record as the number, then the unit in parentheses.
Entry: 18 (°F)
